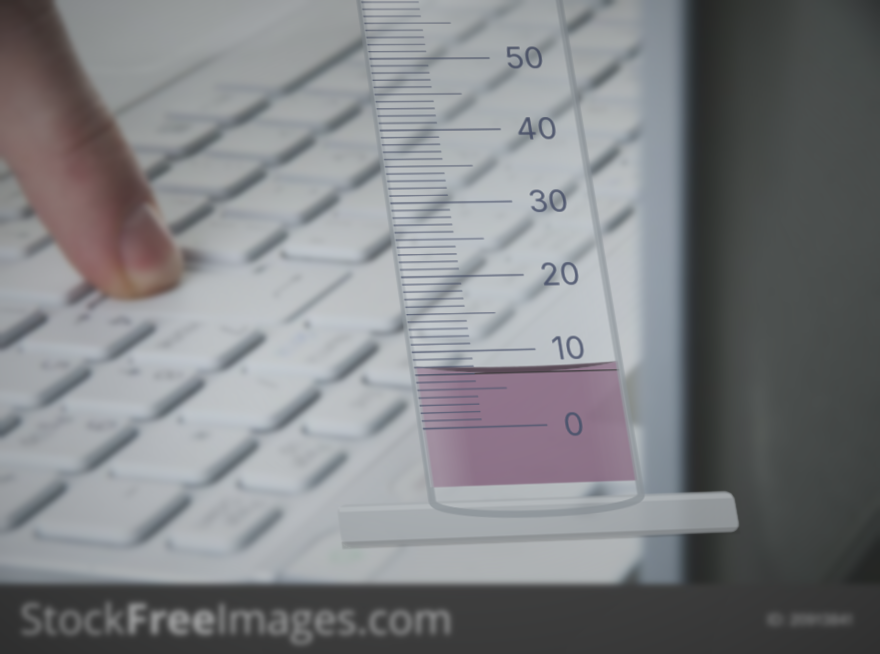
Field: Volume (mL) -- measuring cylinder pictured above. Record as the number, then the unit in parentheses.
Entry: 7 (mL)
